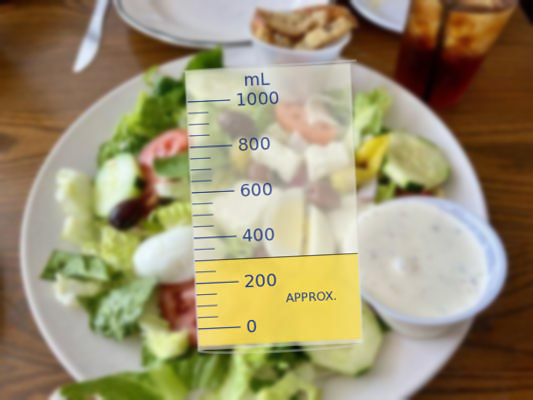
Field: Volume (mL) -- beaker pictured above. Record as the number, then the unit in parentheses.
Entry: 300 (mL)
